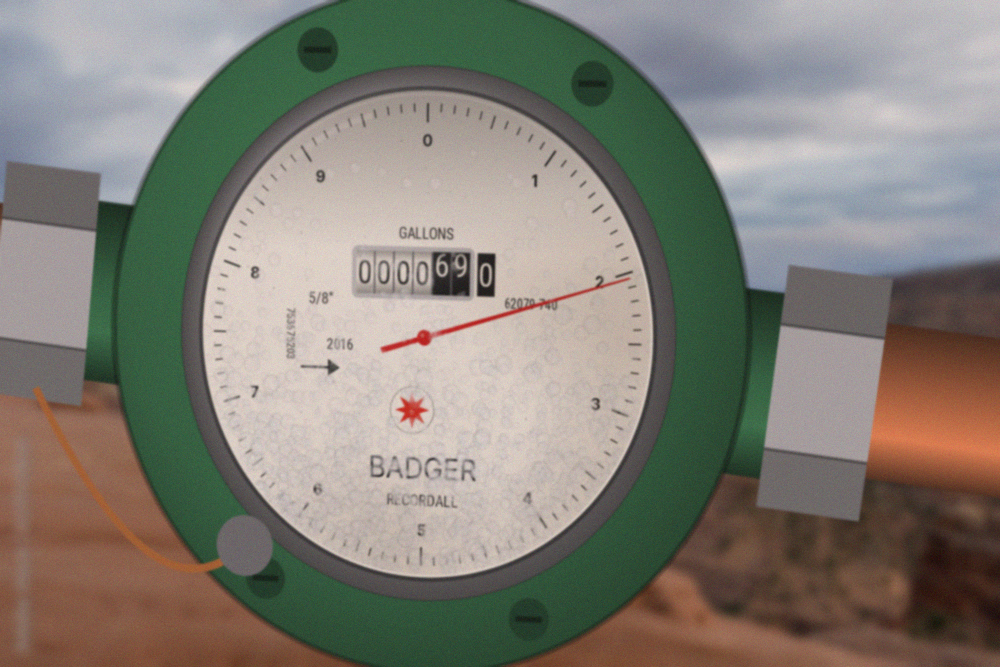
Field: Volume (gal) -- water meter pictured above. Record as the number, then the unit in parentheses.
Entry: 692.0 (gal)
